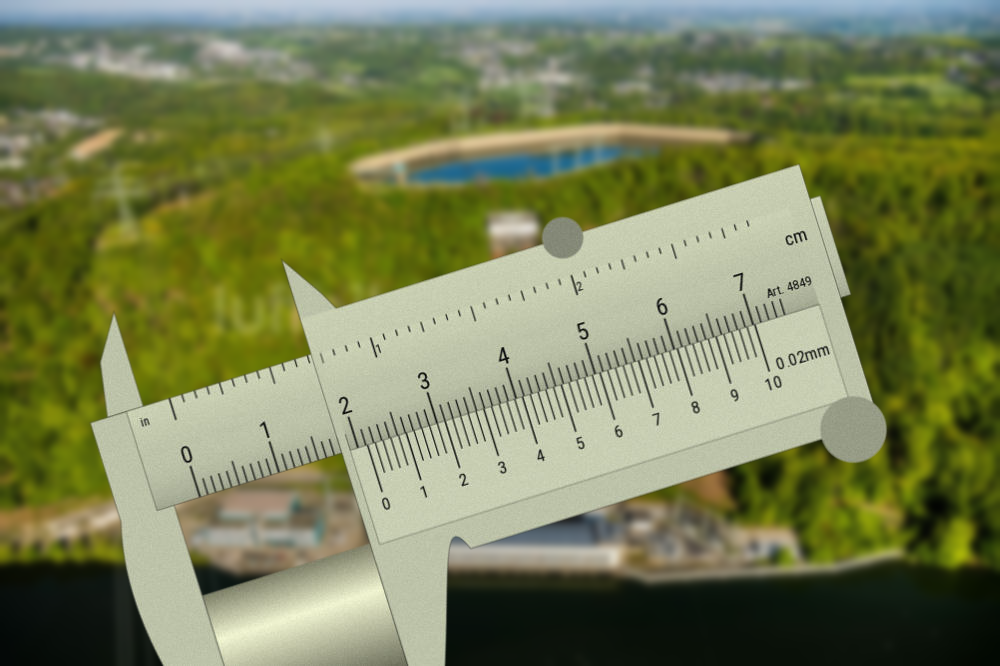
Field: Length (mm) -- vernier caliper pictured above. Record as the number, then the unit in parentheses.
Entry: 21.2 (mm)
